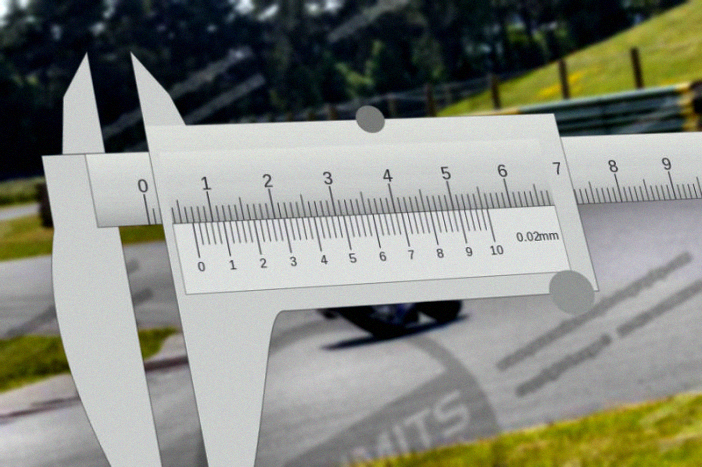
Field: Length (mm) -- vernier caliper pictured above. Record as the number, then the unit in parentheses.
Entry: 6.8 (mm)
